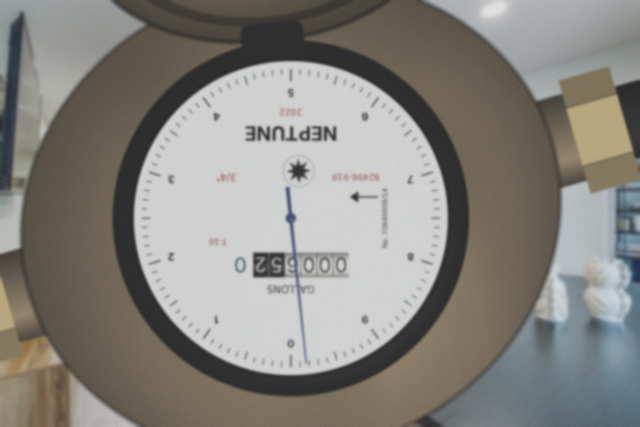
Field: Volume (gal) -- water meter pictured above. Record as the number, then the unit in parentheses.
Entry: 6519.8 (gal)
